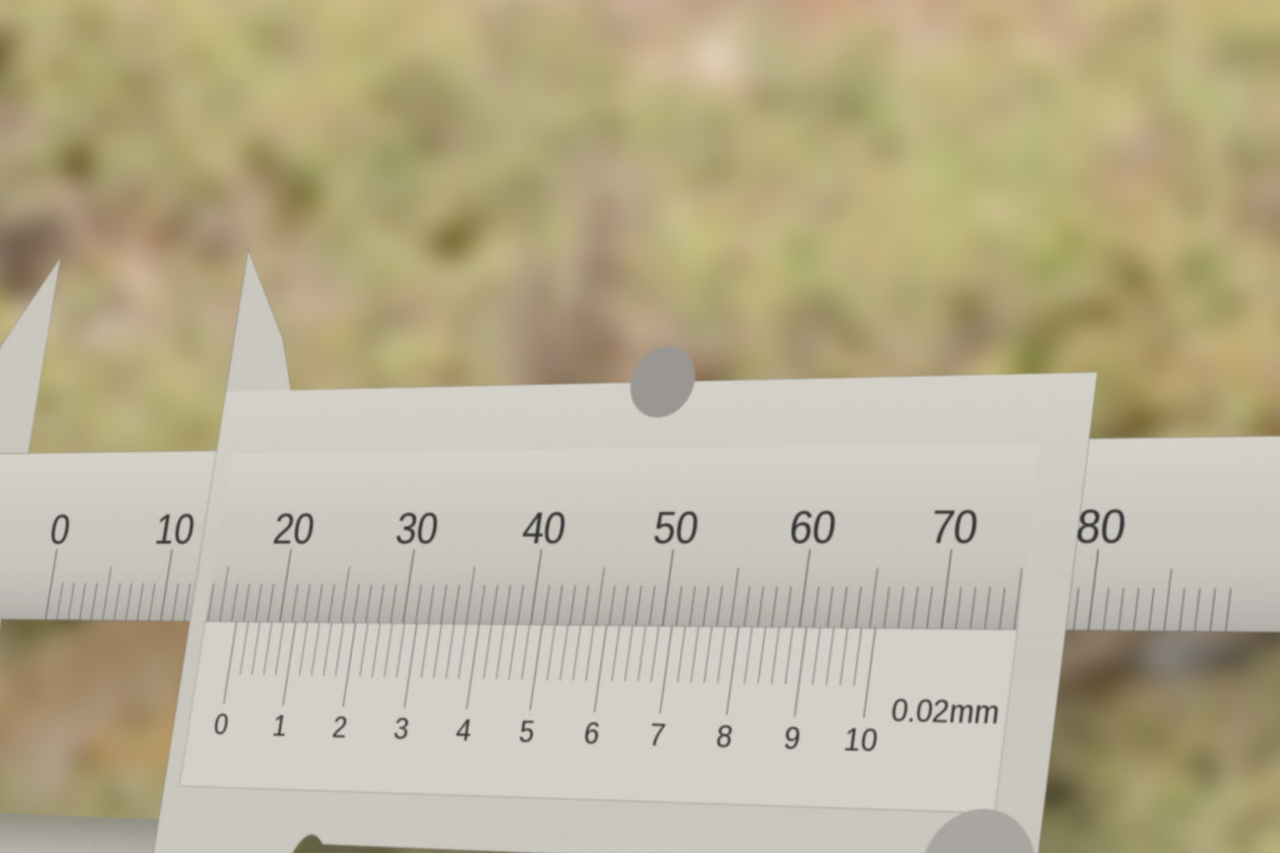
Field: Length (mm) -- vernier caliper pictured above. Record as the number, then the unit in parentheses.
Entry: 16.4 (mm)
